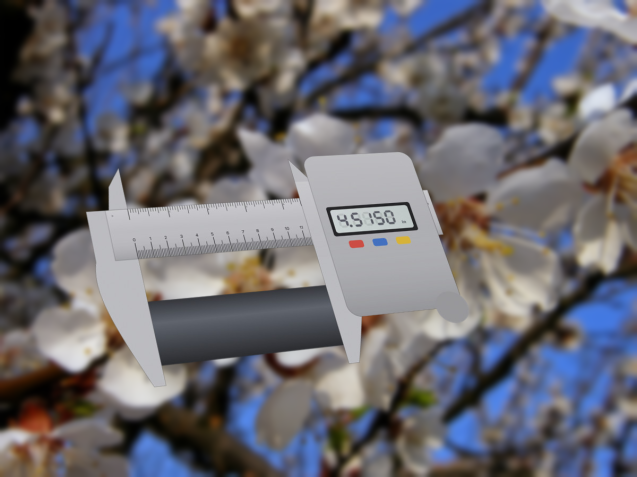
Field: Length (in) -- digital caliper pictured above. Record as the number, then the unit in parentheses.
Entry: 4.5150 (in)
